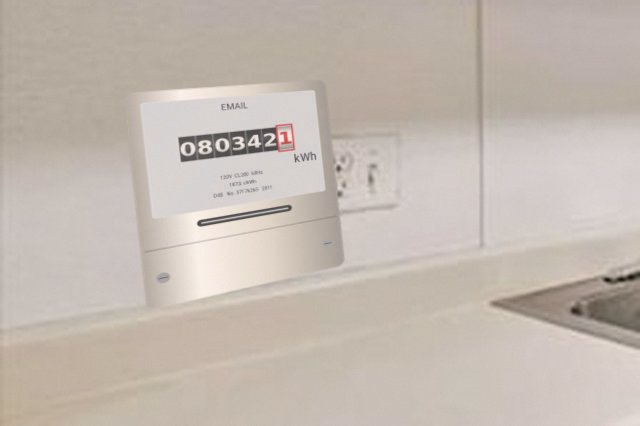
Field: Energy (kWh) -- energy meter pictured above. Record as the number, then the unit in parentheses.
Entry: 80342.1 (kWh)
